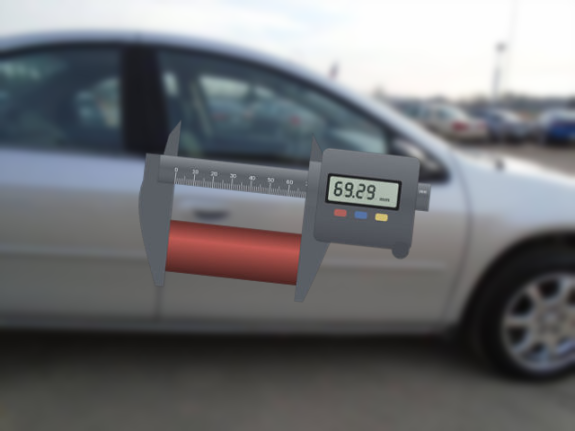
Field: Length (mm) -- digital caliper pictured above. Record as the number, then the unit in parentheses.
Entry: 69.29 (mm)
